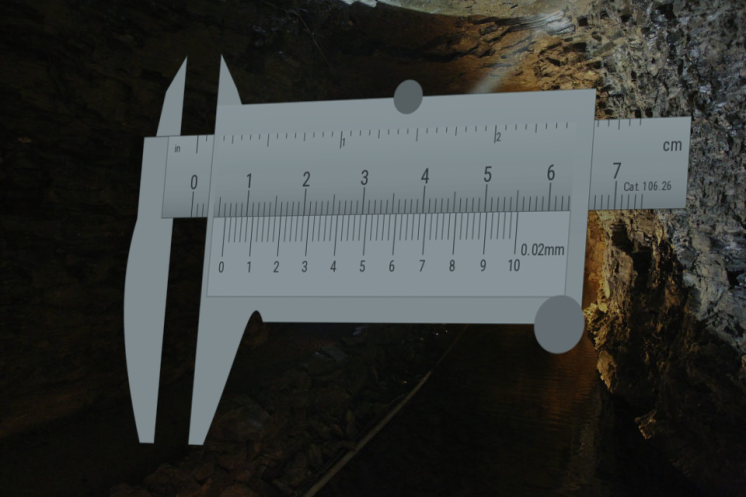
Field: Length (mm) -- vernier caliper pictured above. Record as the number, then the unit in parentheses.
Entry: 6.2 (mm)
